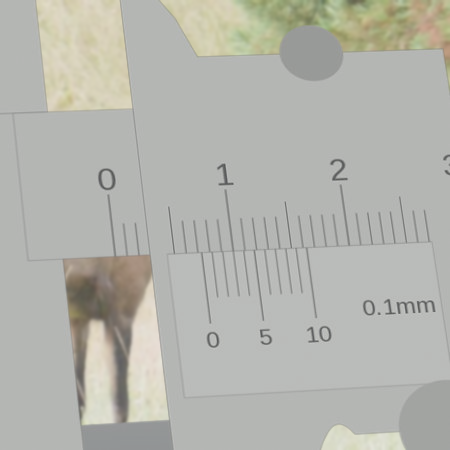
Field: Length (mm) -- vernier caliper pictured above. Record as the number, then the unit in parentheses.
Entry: 7.3 (mm)
